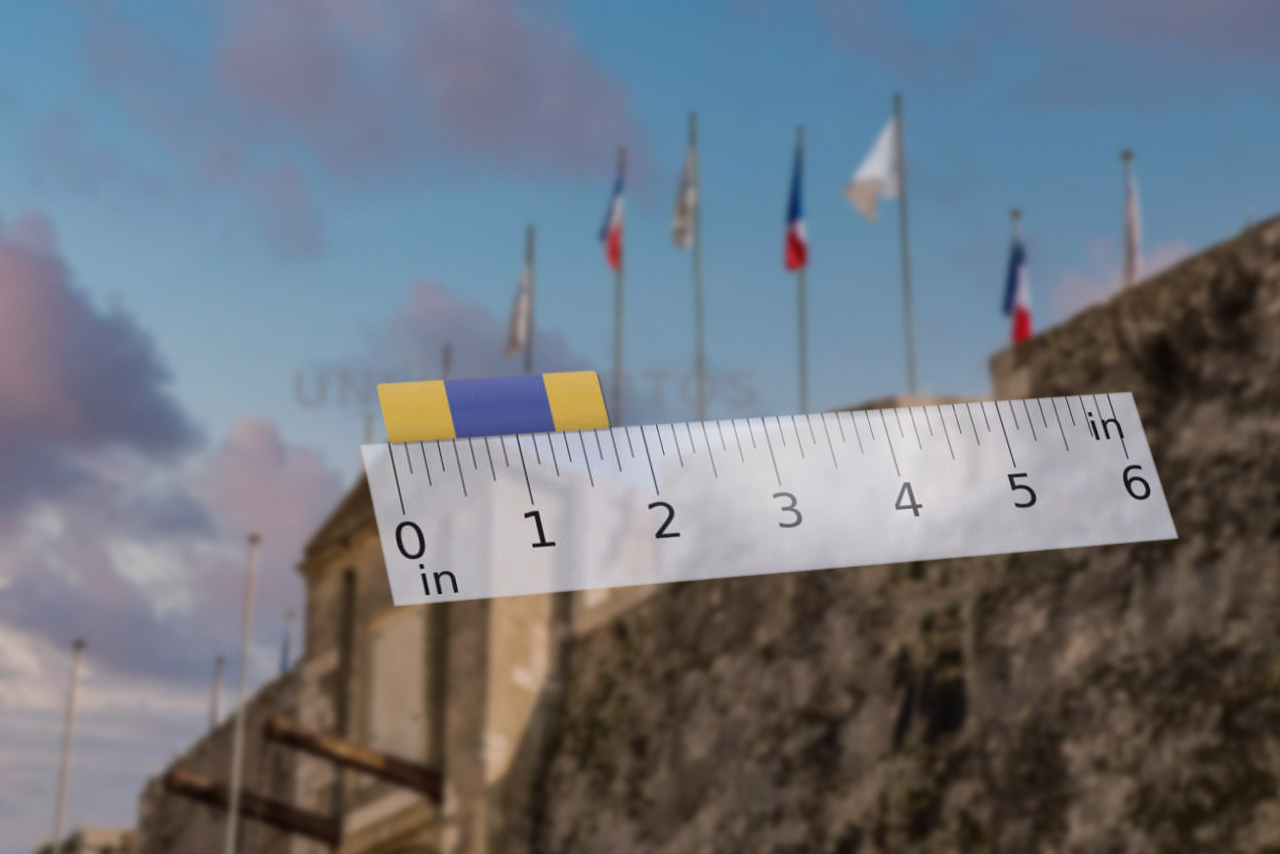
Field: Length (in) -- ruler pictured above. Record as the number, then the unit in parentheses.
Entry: 1.75 (in)
